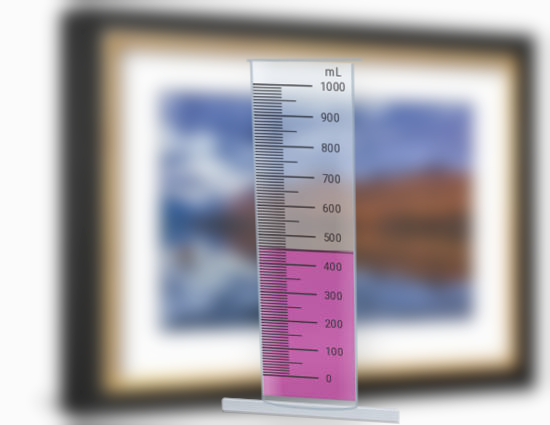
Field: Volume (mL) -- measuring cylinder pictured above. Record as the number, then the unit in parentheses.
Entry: 450 (mL)
